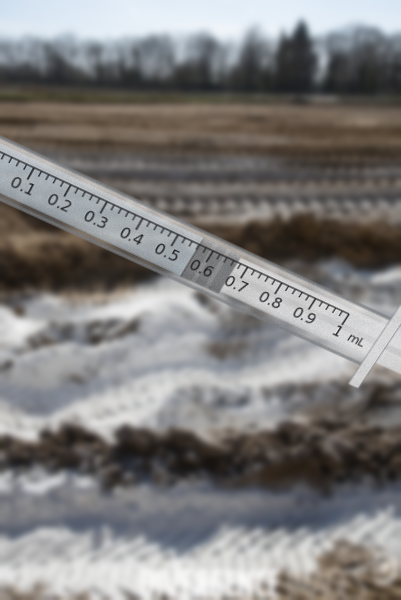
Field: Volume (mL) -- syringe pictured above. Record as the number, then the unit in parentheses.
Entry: 0.56 (mL)
